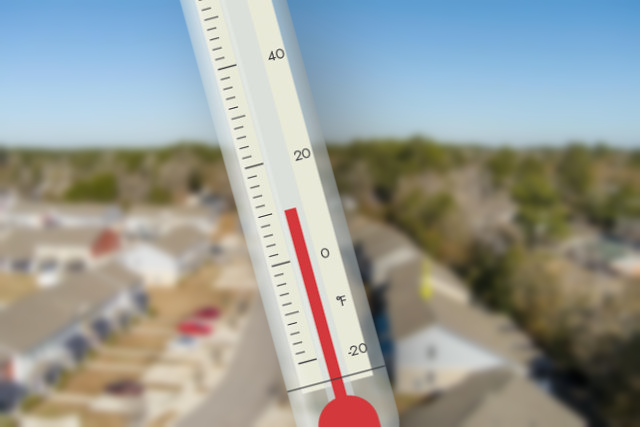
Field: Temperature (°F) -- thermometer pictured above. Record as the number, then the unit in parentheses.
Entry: 10 (°F)
